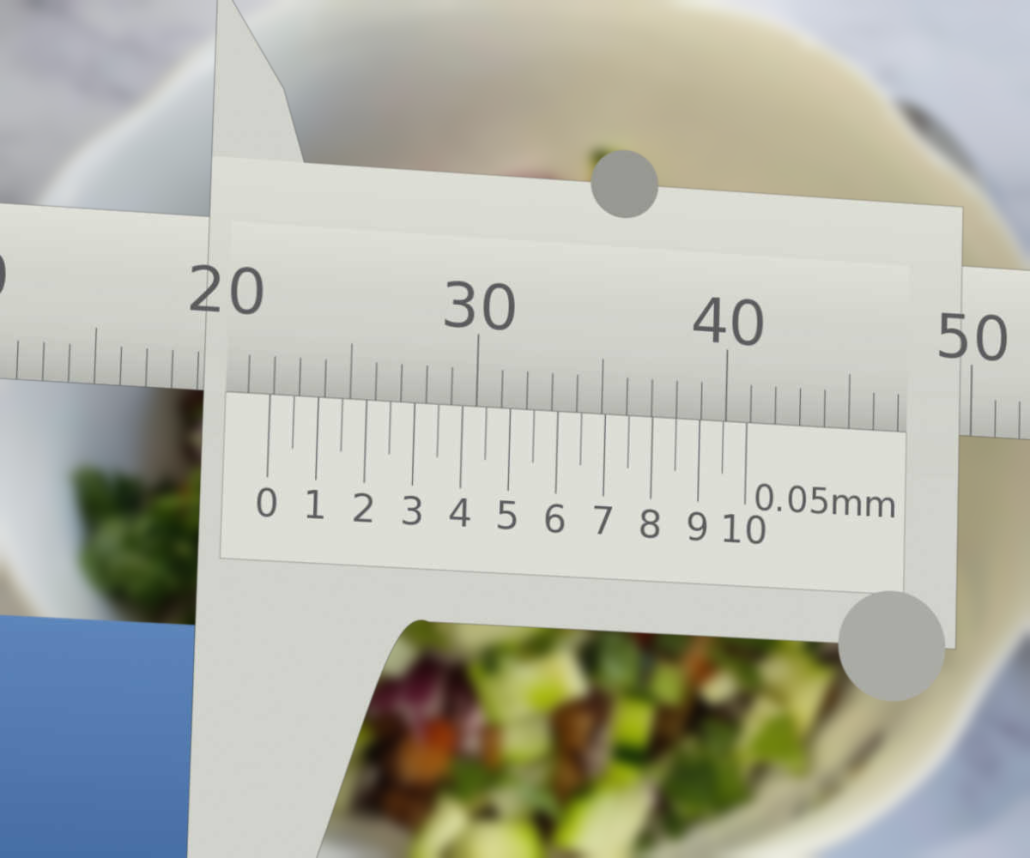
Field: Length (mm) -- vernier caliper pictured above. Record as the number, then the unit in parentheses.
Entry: 21.85 (mm)
